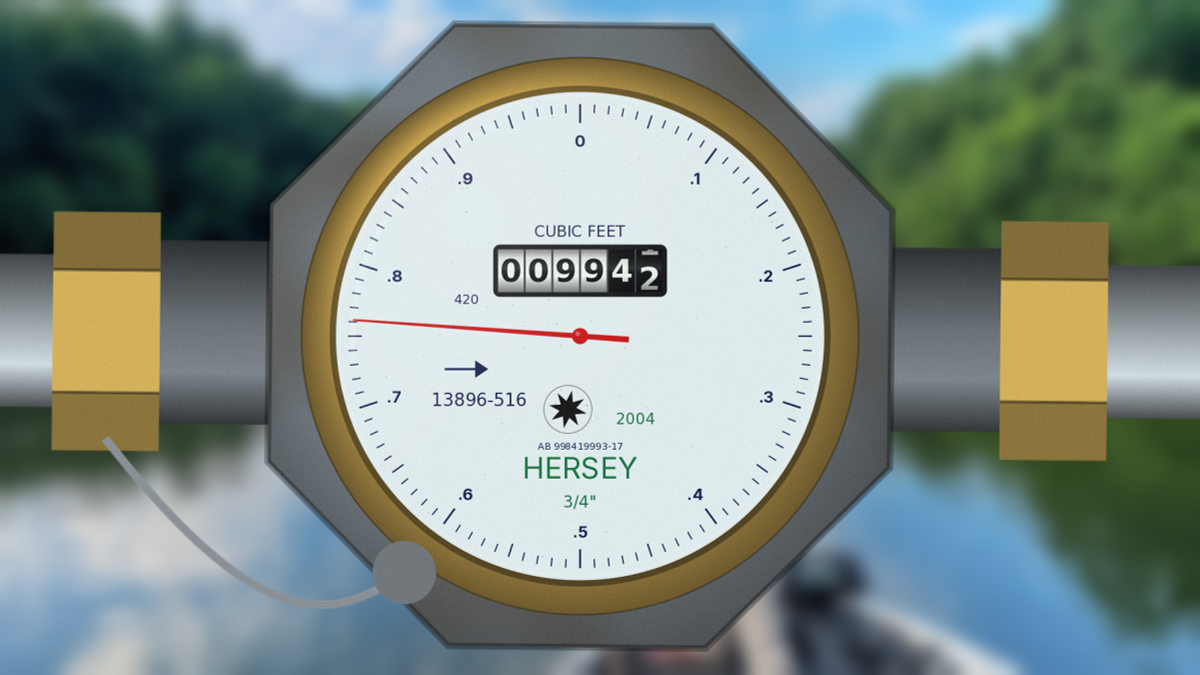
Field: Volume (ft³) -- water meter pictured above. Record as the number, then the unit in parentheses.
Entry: 9941.76 (ft³)
